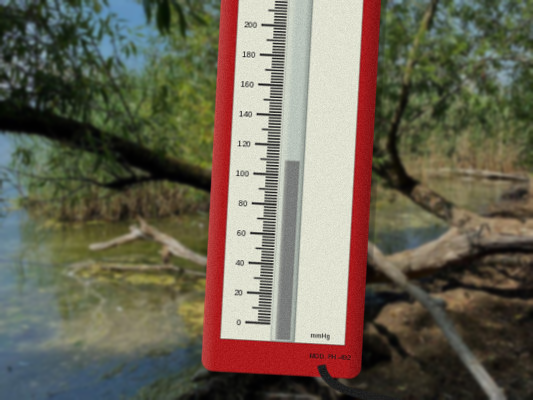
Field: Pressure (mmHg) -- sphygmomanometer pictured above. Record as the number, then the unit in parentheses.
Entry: 110 (mmHg)
